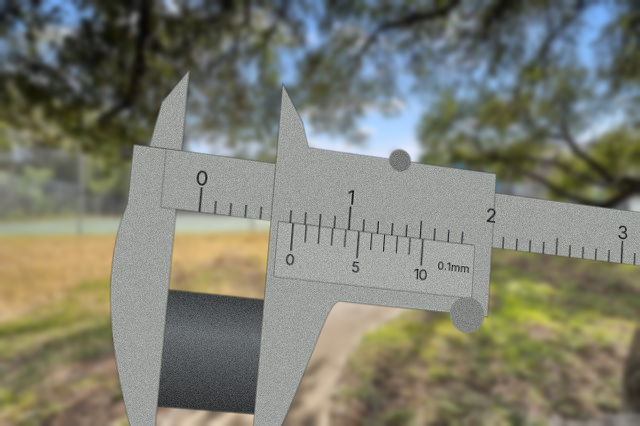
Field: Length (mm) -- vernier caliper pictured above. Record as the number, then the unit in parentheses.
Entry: 6.2 (mm)
